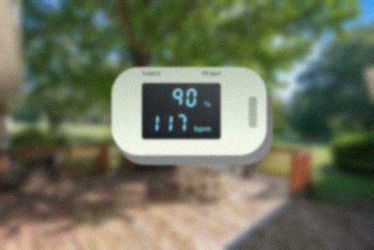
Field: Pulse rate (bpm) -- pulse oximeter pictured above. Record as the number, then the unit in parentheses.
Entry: 117 (bpm)
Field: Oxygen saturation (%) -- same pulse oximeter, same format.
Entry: 90 (%)
